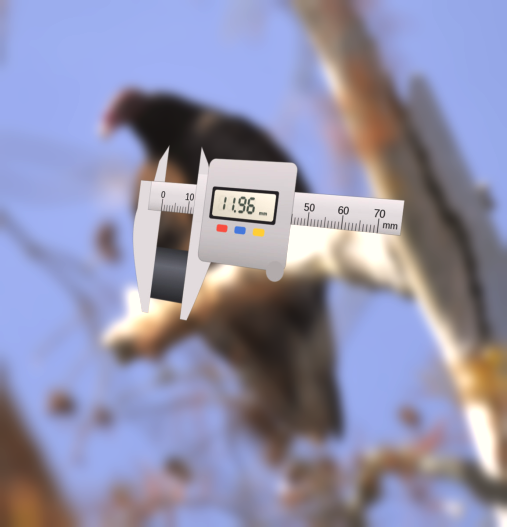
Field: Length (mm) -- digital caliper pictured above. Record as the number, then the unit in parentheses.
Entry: 11.96 (mm)
